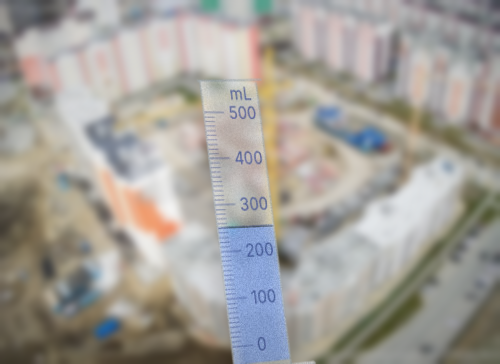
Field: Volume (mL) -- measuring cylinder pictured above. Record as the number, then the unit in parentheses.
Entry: 250 (mL)
